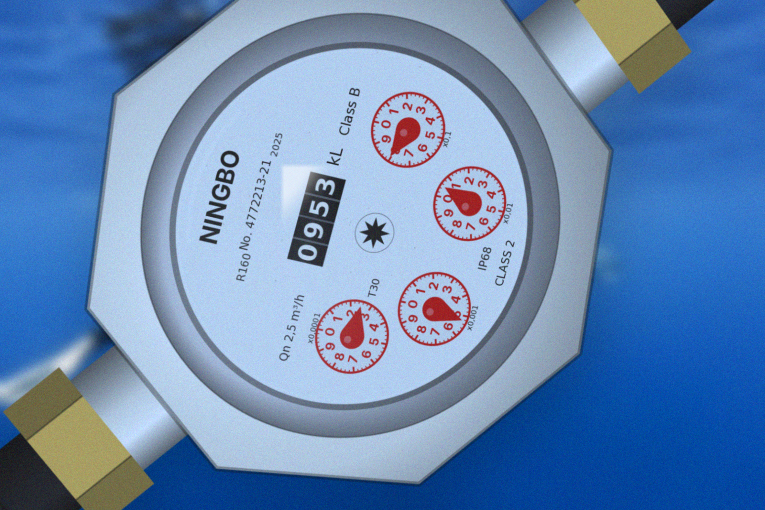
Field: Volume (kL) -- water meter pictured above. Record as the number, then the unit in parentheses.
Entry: 953.8052 (kL)
